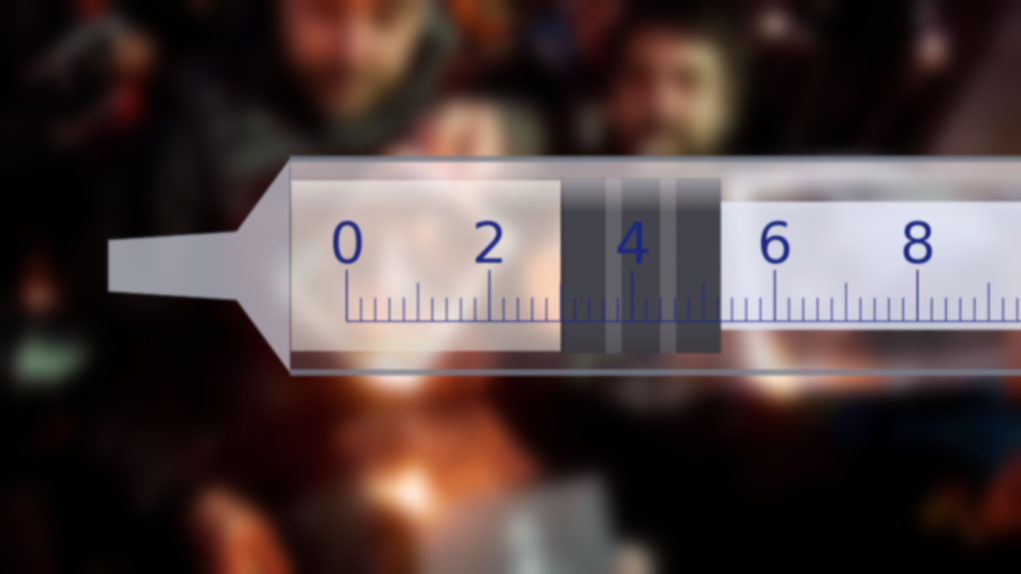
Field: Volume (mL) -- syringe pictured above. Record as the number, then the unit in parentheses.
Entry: 3 (mL)
